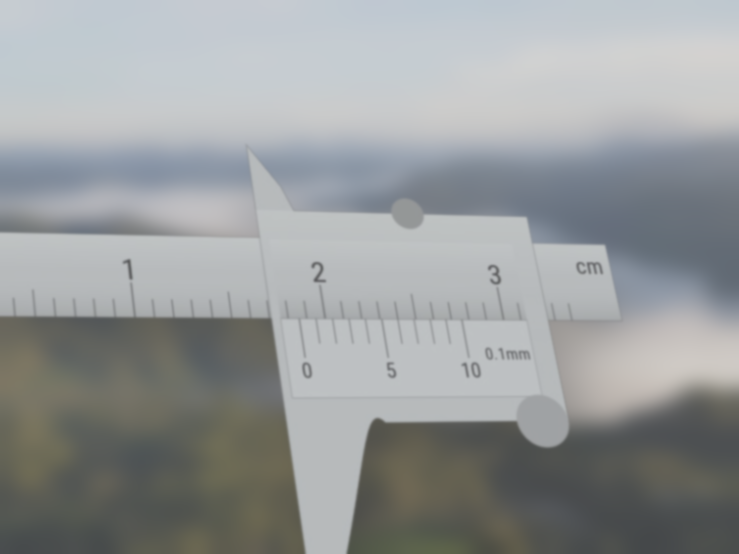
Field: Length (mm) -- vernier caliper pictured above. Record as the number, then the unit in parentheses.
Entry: 18.6 (mm)
